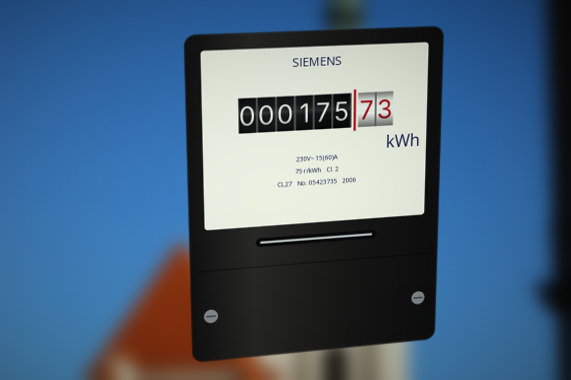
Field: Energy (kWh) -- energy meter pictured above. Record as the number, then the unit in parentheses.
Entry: 175.73 (kWh)
